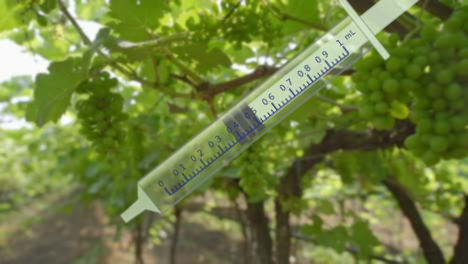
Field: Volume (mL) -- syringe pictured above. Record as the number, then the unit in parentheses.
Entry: 0.38 (mL)
